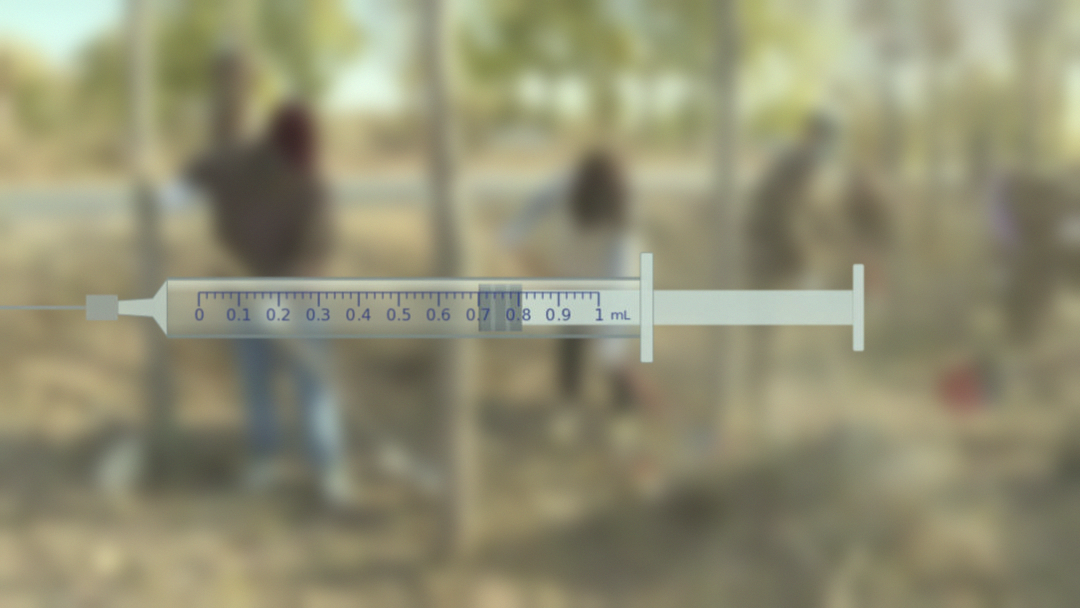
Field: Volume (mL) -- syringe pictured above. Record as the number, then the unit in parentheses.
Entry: 0.7 (mL)
